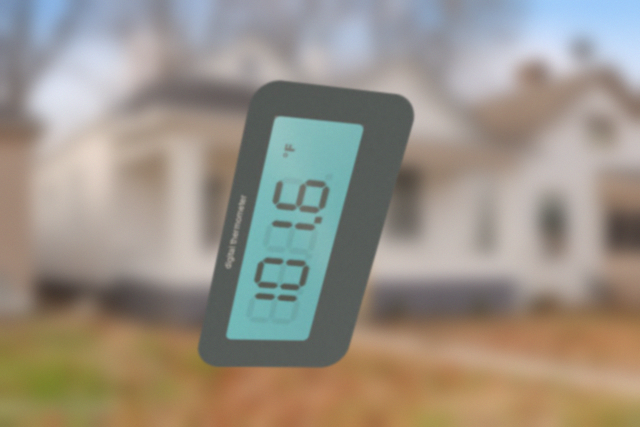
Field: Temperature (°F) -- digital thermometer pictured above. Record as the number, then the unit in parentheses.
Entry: 101.6 (°F)
